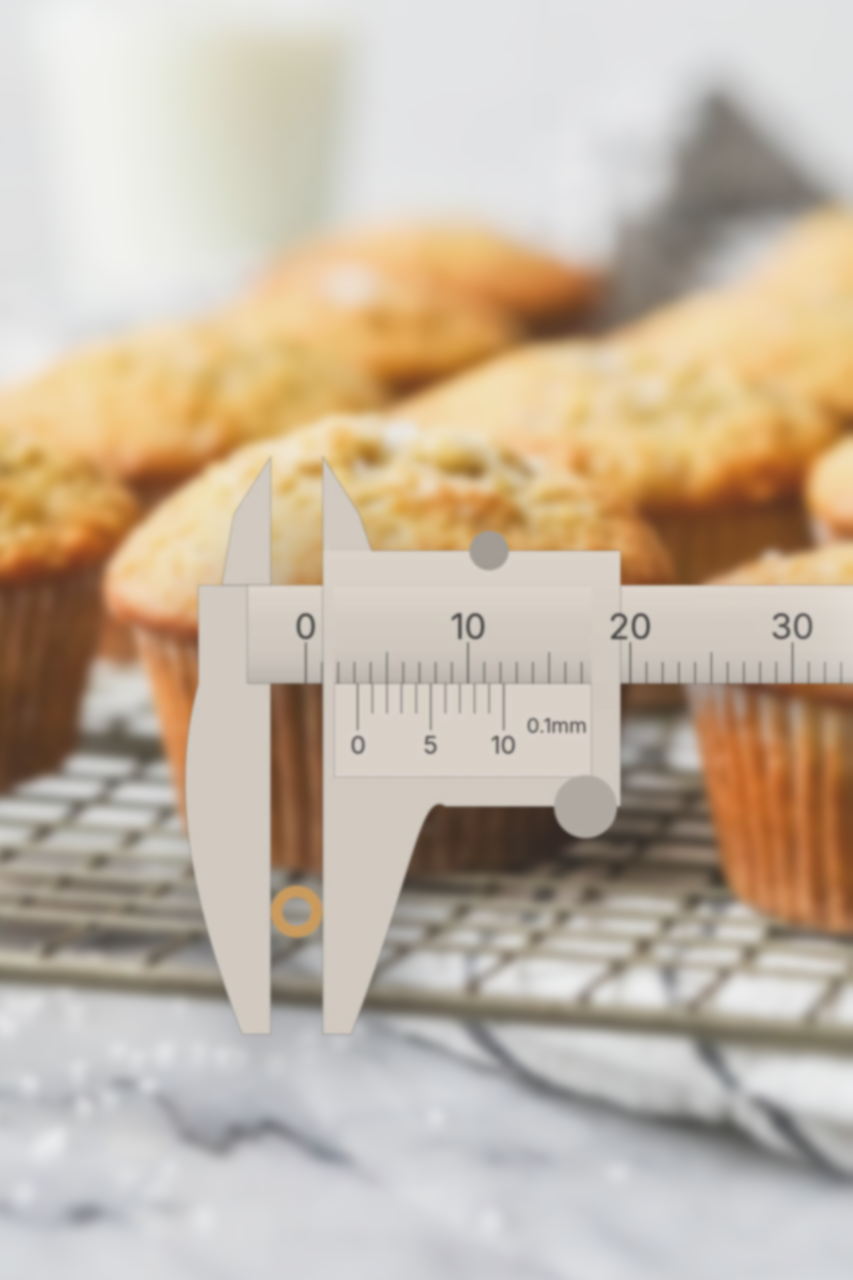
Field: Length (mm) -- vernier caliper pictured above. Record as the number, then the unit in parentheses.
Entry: 3.2 (mm)
